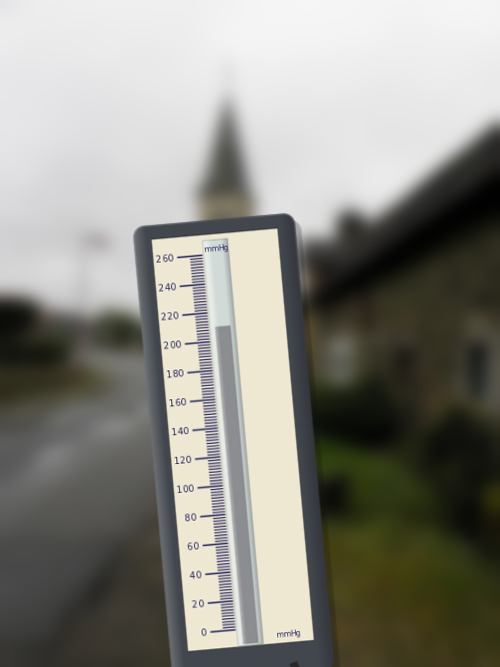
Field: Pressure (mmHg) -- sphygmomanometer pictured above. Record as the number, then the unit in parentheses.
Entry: 210 (mmHg)
